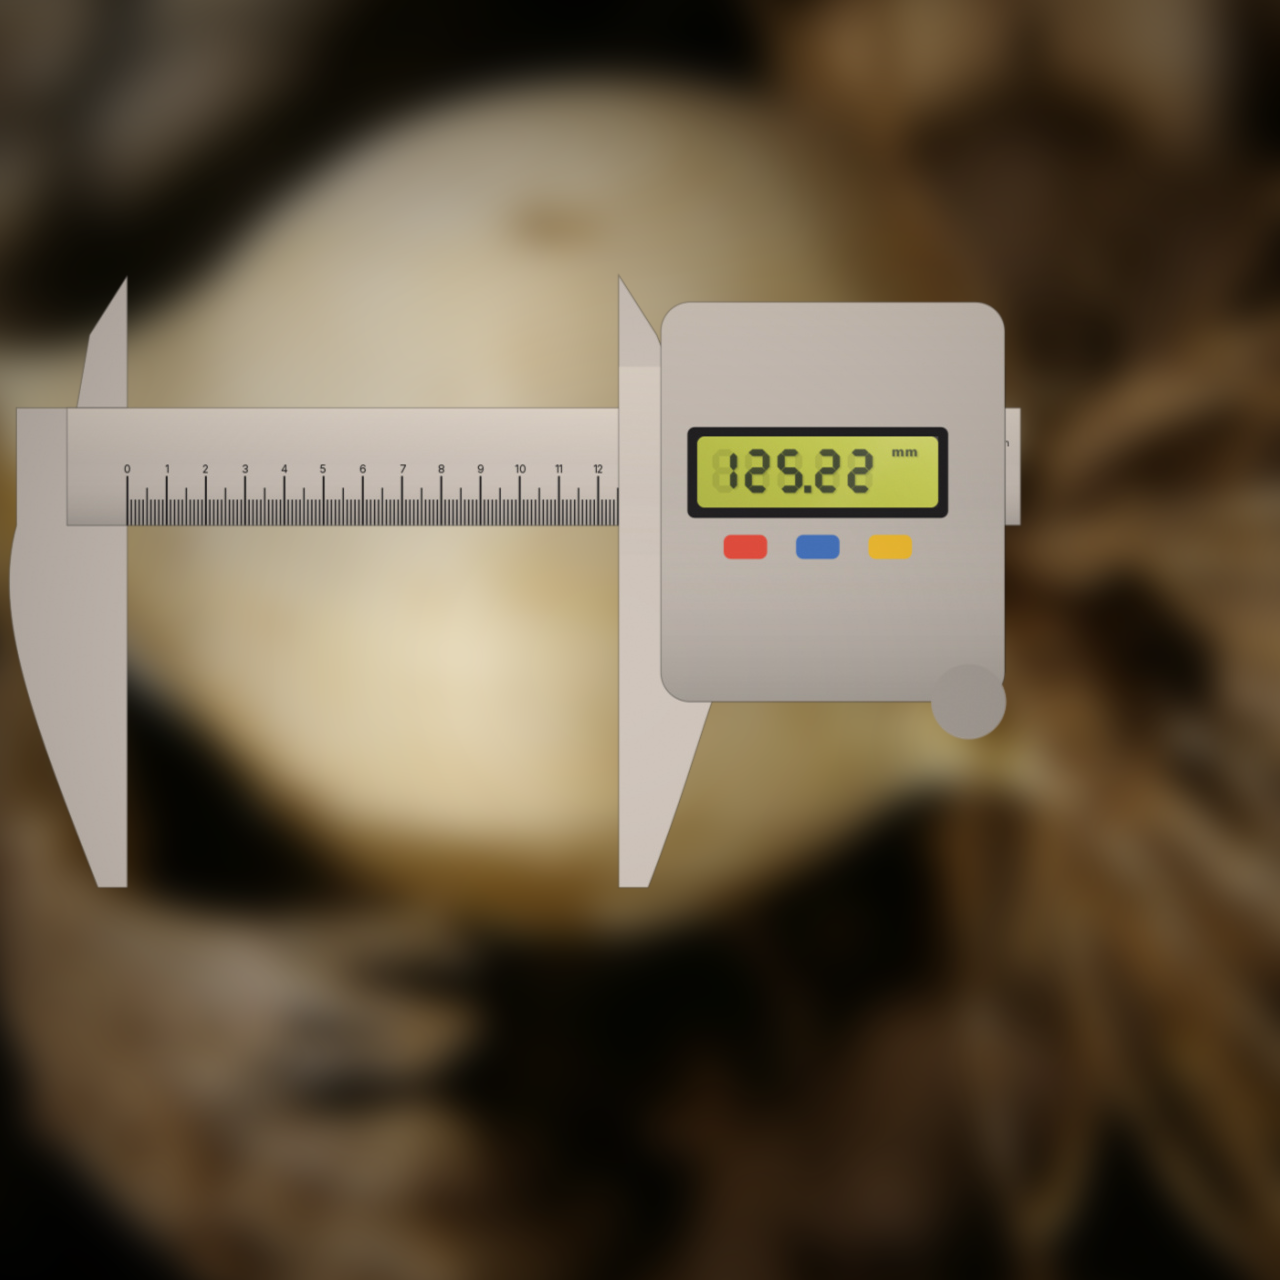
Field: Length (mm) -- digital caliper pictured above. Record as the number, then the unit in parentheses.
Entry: 125.22 (mm)
